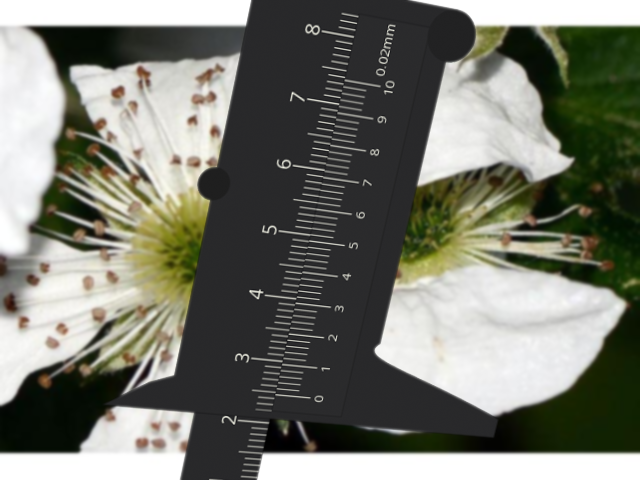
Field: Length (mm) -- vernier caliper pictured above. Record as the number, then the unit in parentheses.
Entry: 24.6 (mm)
